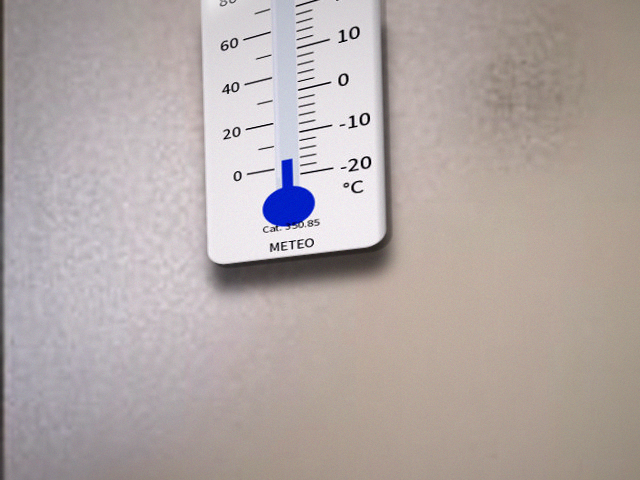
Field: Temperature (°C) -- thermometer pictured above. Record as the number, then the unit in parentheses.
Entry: -16 (°C)
